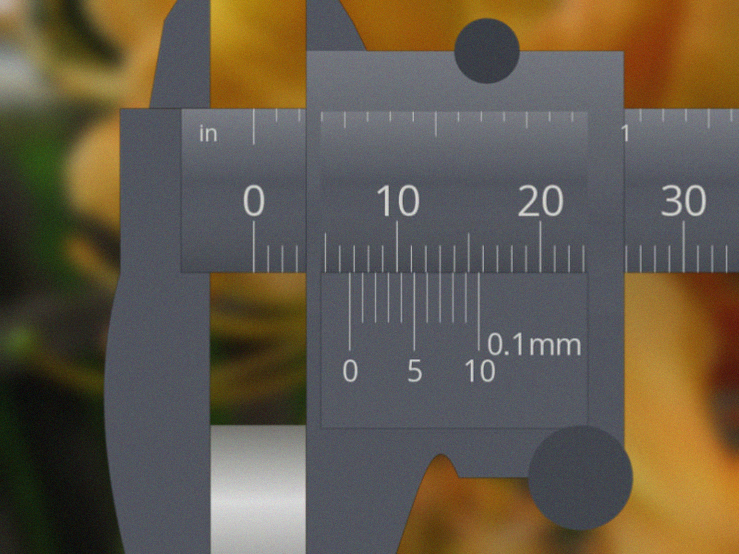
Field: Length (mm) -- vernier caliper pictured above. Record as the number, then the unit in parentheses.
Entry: 6.7 (mm)
